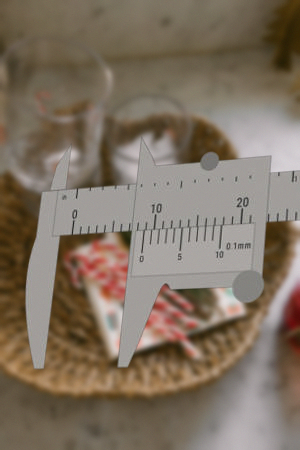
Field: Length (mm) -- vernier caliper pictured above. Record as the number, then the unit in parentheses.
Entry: 8.8 (mm)
